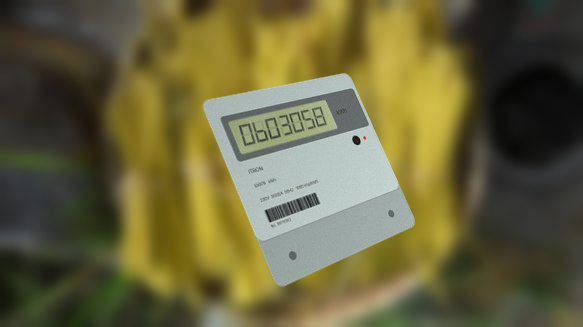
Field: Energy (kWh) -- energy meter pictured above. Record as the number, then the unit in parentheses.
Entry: 603058 (kWh)
